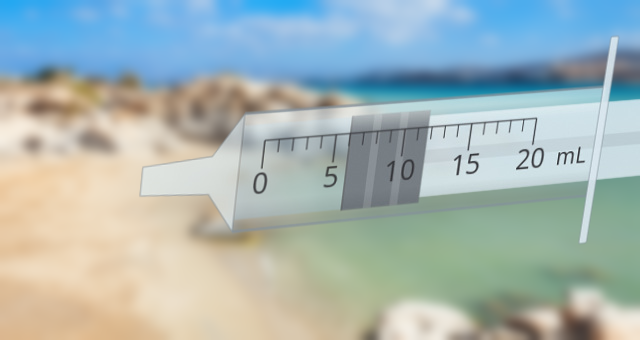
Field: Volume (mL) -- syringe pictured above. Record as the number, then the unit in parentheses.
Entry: 6 (mL)
